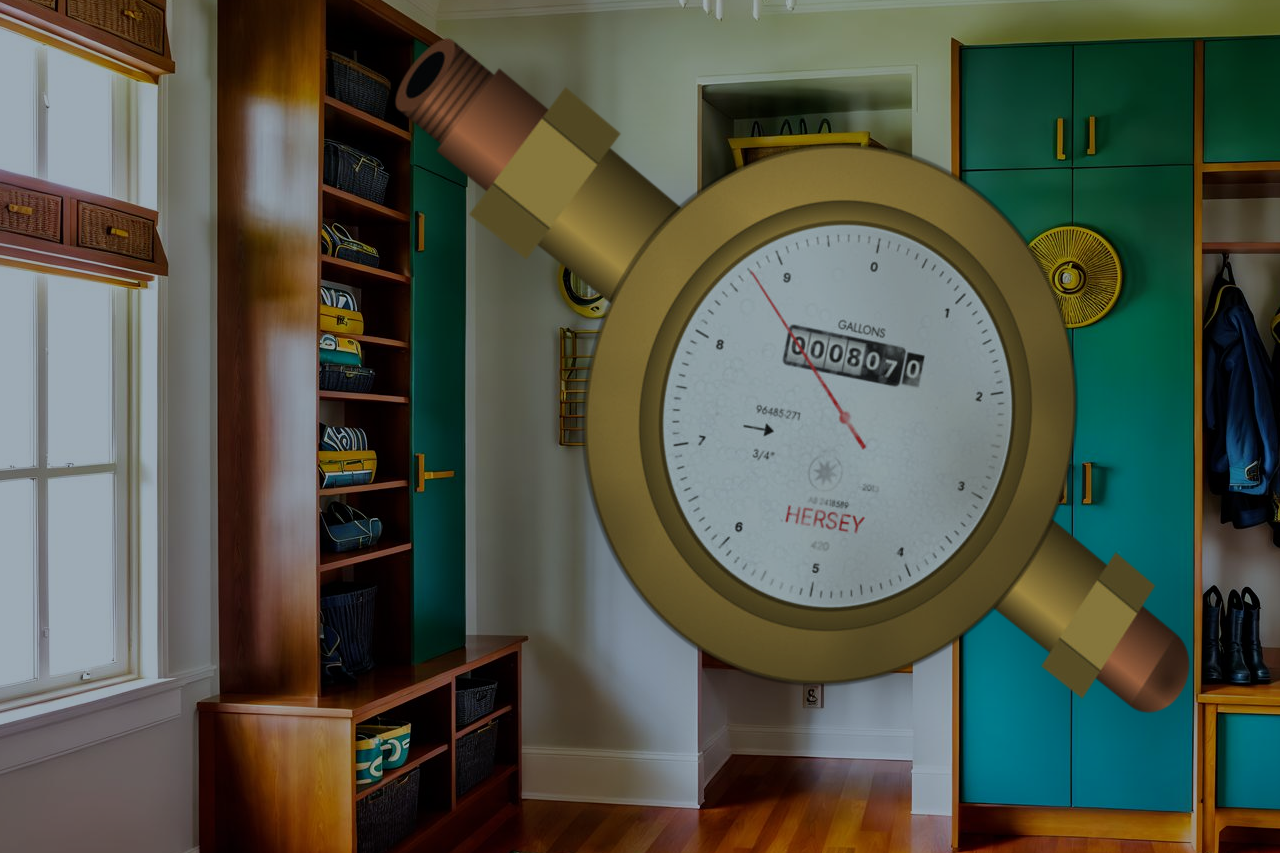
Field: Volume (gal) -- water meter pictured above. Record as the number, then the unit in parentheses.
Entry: 8068.7 (gal)
